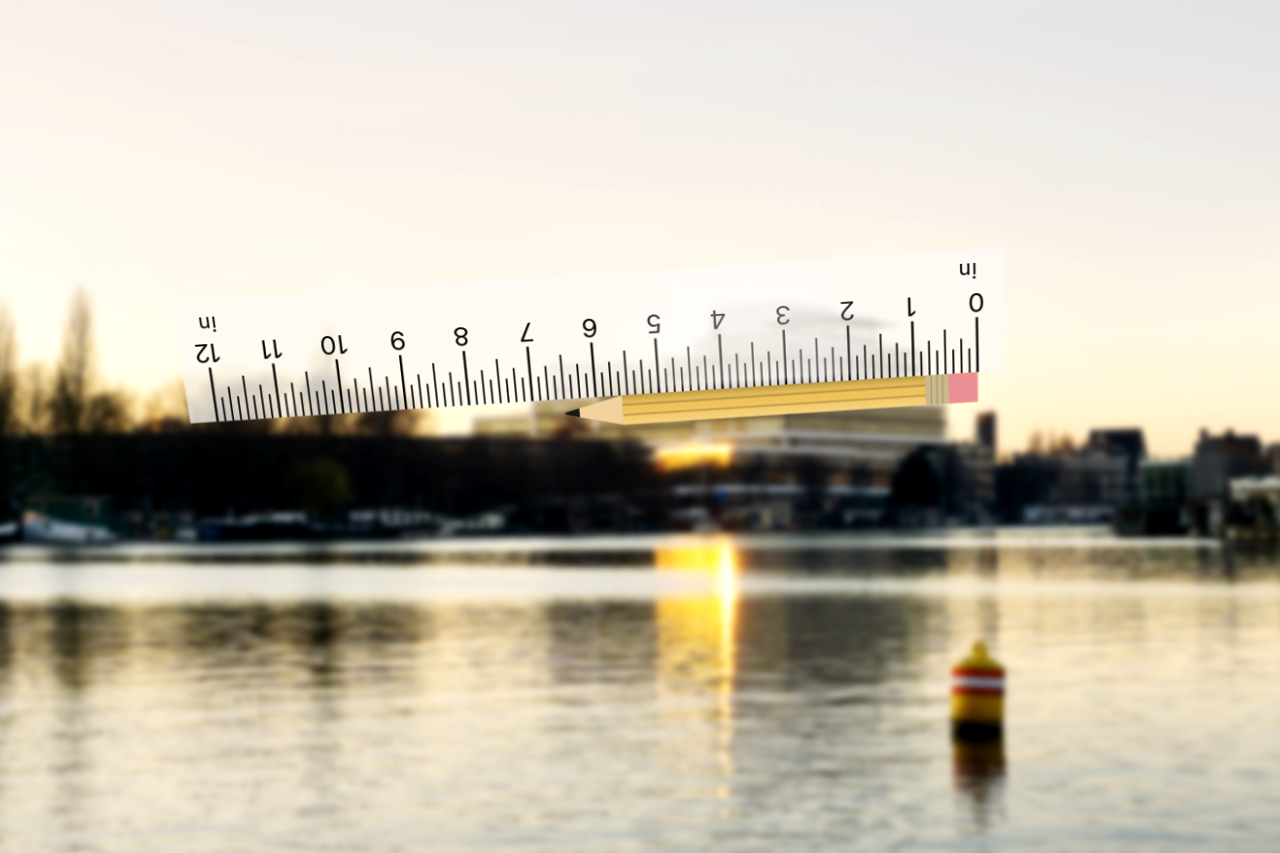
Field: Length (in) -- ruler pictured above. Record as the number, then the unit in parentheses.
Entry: 6.5 (in)
